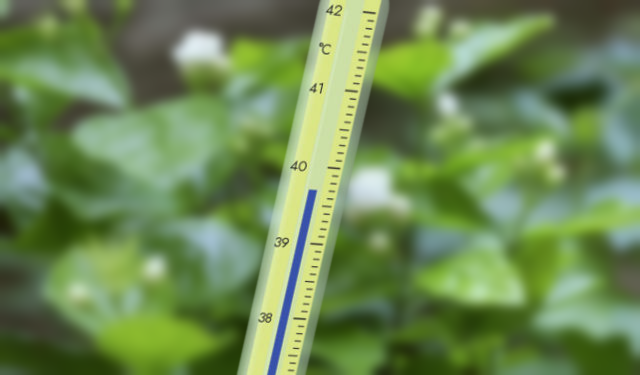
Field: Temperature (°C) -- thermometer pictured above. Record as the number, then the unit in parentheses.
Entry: 39.7 (°C)
